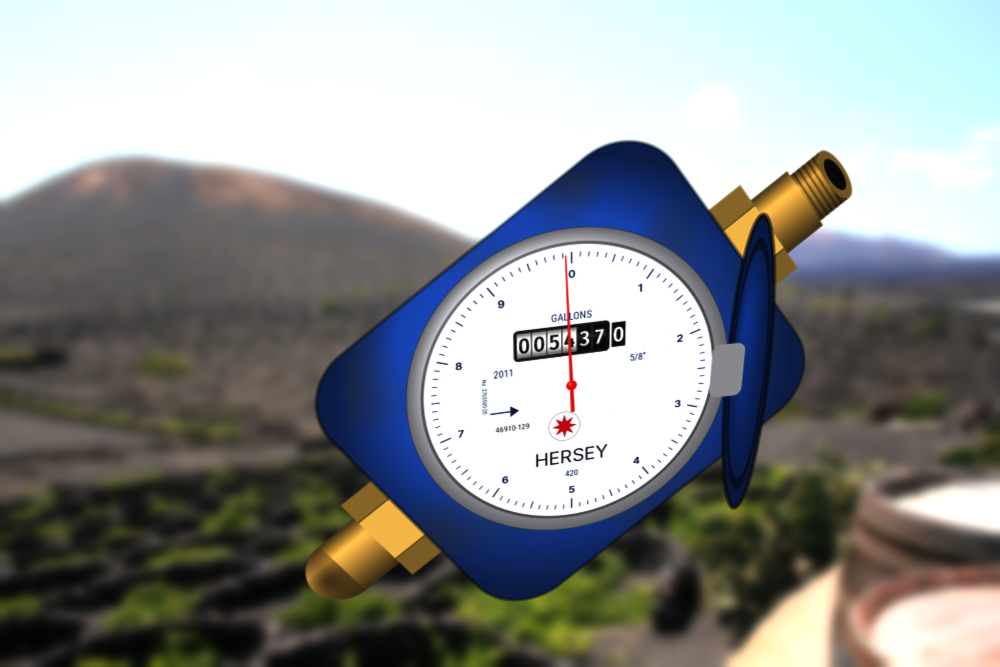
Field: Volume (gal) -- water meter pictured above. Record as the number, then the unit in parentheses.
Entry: 54369.9 (gal)
